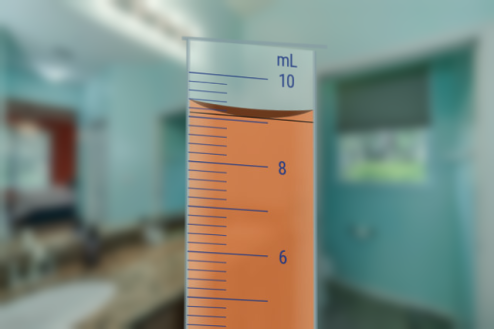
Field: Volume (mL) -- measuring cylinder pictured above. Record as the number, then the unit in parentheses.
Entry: 9.1 (mL)
